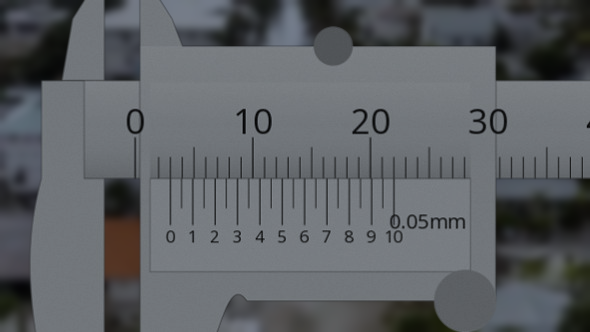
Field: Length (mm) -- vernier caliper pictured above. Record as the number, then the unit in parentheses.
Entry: 3.0 (mm)
